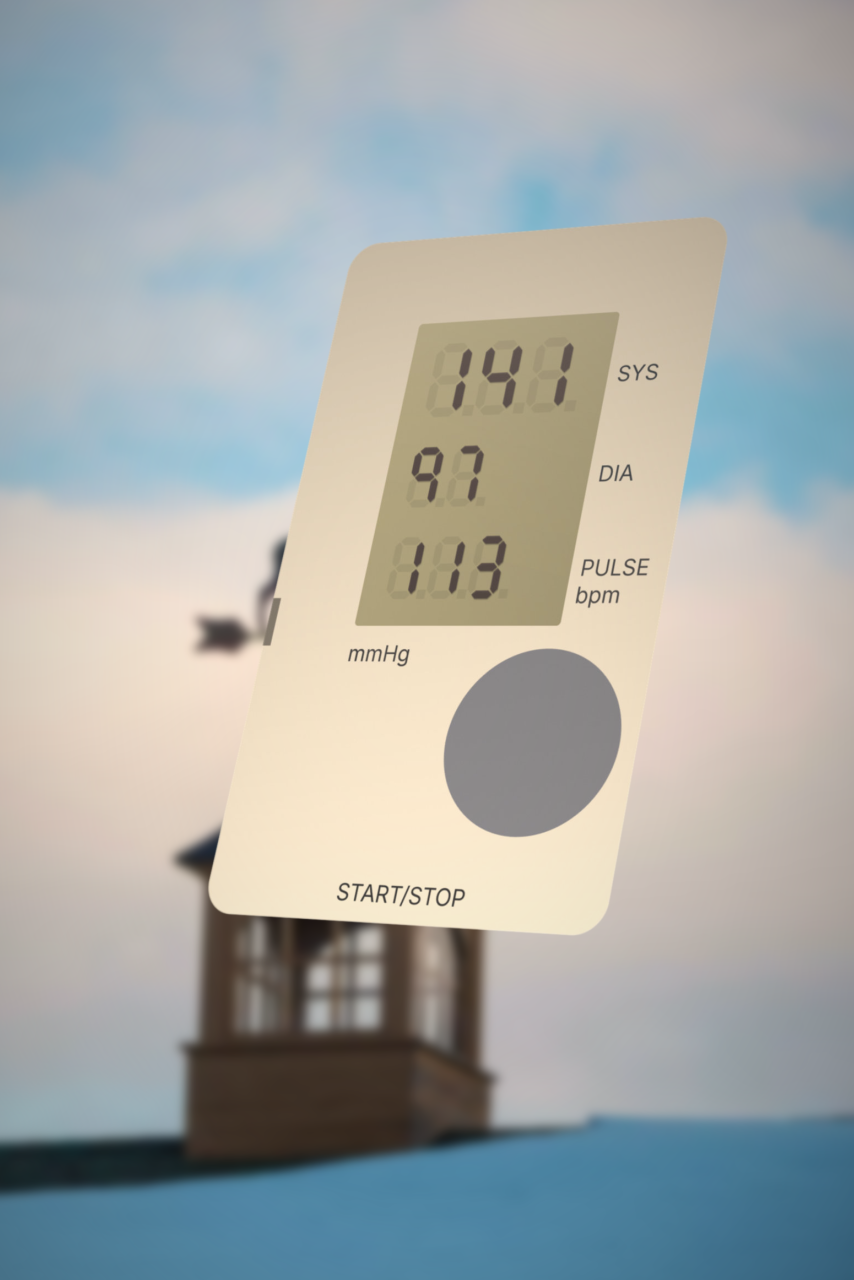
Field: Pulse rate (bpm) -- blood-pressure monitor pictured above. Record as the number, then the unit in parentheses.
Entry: 113 (bpm)
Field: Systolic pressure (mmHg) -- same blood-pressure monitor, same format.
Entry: 141 (mmHg)
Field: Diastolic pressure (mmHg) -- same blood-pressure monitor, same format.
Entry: 97 (mmHg)
